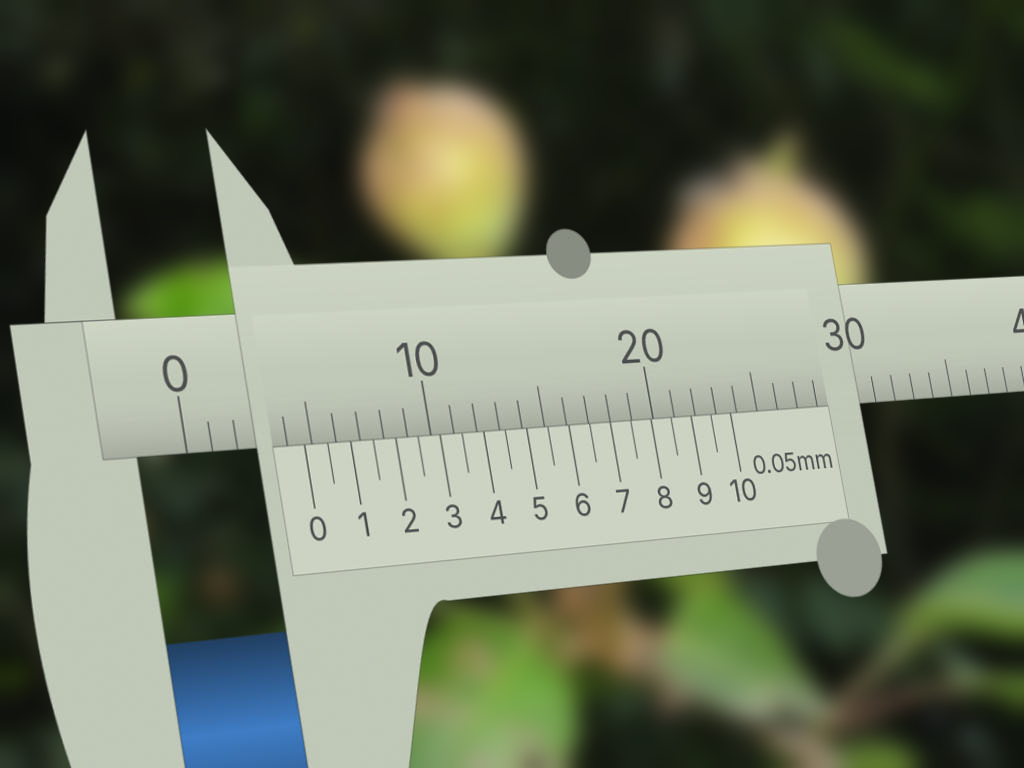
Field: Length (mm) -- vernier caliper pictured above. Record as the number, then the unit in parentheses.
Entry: 4.7 (mm)
